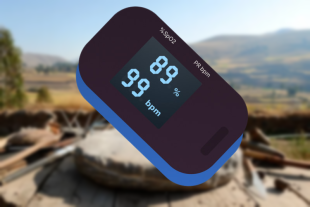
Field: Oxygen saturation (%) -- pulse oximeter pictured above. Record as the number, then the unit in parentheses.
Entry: 89 (%)
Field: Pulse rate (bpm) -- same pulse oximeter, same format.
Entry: 99 (bpm)
